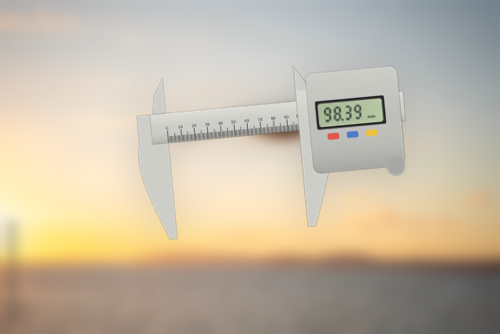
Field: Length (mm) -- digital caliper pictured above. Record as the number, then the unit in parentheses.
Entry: 98.39 (mm)
